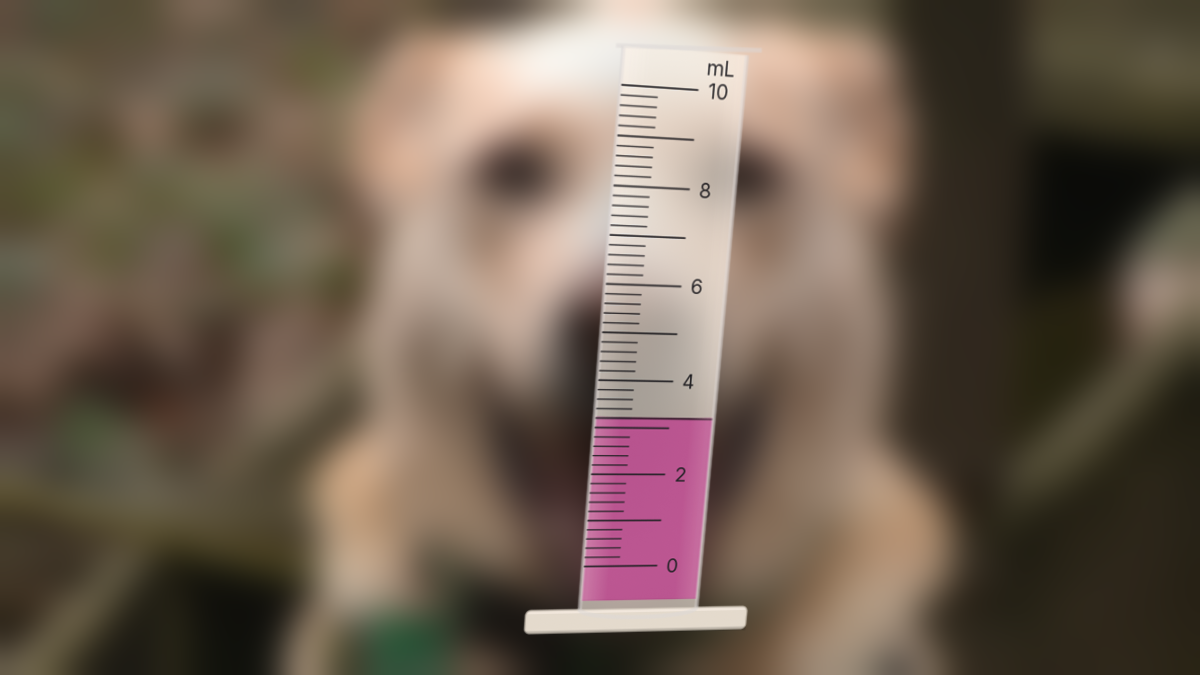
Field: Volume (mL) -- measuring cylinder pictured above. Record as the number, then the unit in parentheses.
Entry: 3.2 (mL)
